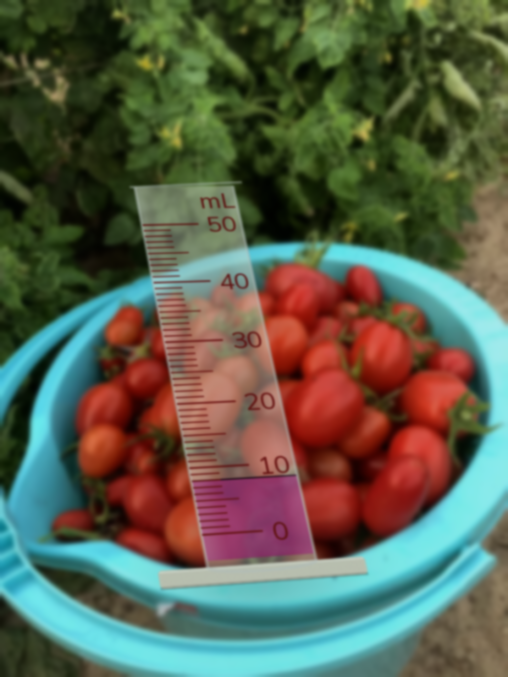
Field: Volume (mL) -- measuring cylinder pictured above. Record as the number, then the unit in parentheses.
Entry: 8 (mL)
